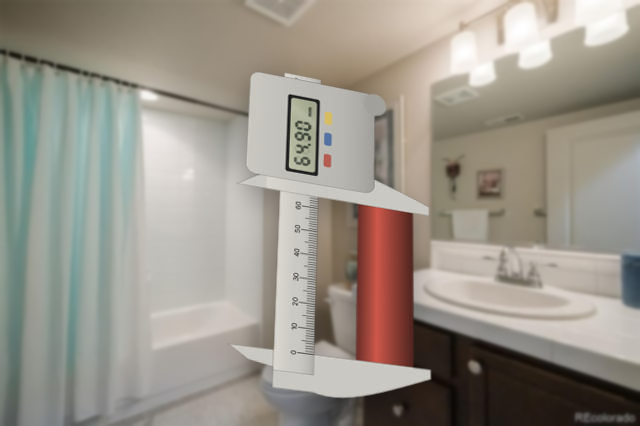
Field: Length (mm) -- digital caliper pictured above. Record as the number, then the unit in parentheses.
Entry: 64.90 (mm)
